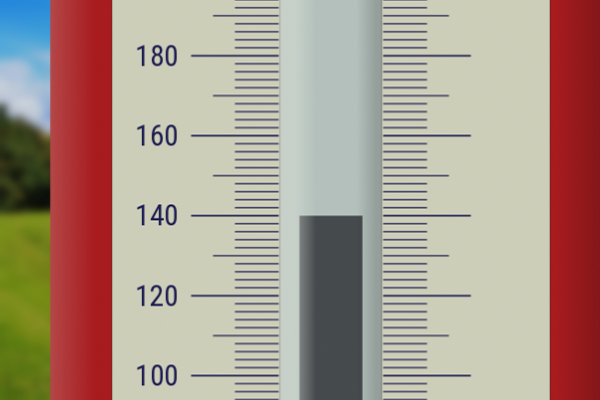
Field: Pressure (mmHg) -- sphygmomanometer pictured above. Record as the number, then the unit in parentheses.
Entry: 140 (mmHg)
